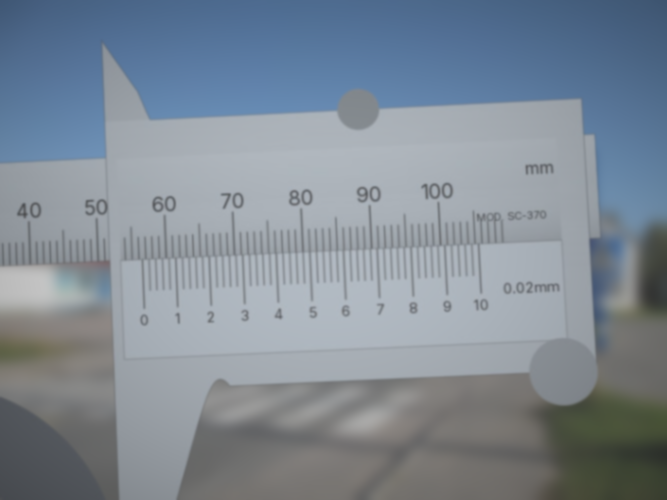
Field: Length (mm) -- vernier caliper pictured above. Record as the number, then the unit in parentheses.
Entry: 56.5 (mm)
